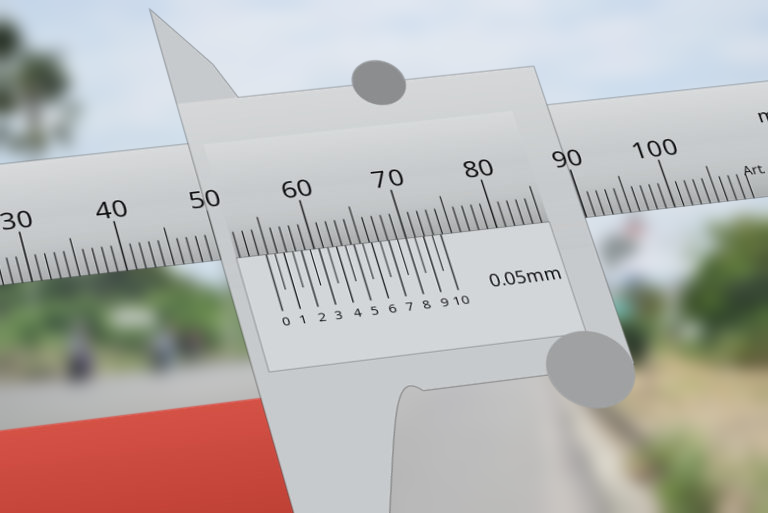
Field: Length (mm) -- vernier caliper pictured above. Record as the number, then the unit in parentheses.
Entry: 54.8 (mm)
